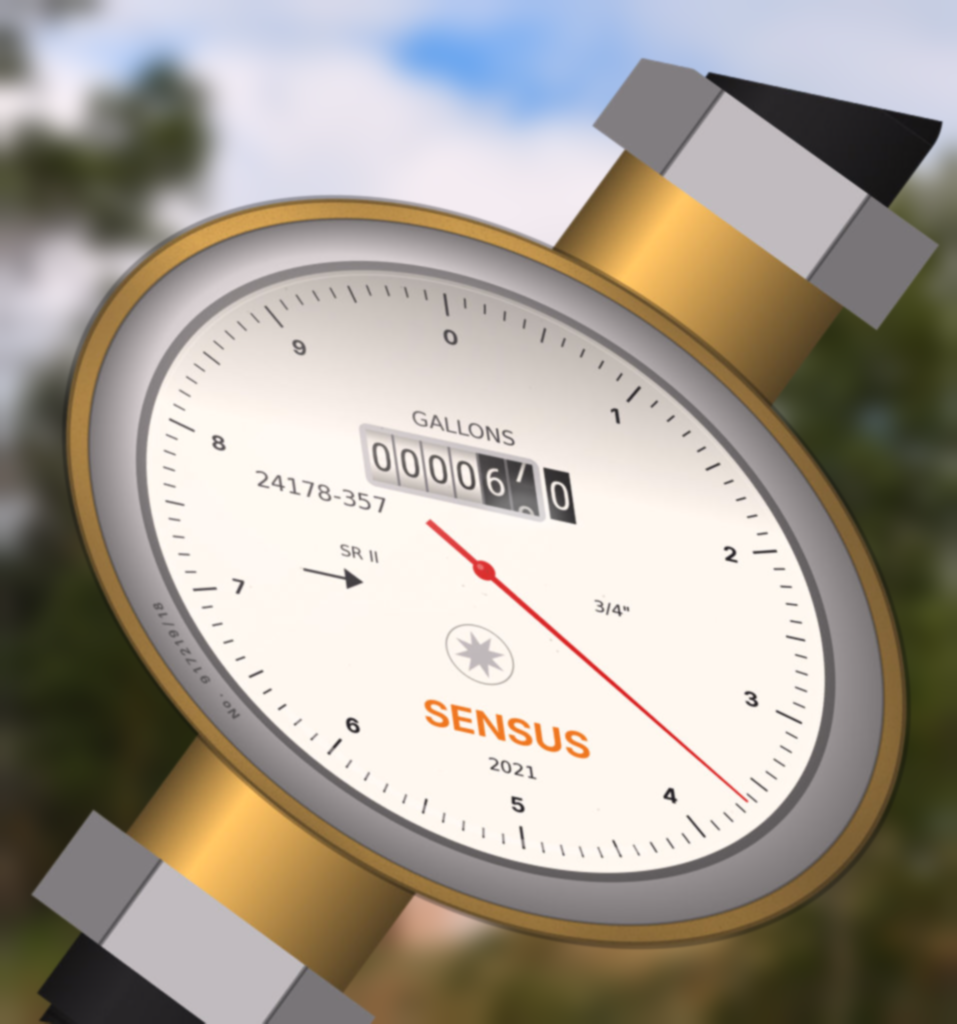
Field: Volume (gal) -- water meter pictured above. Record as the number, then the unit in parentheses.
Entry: 673.6 (gal)
